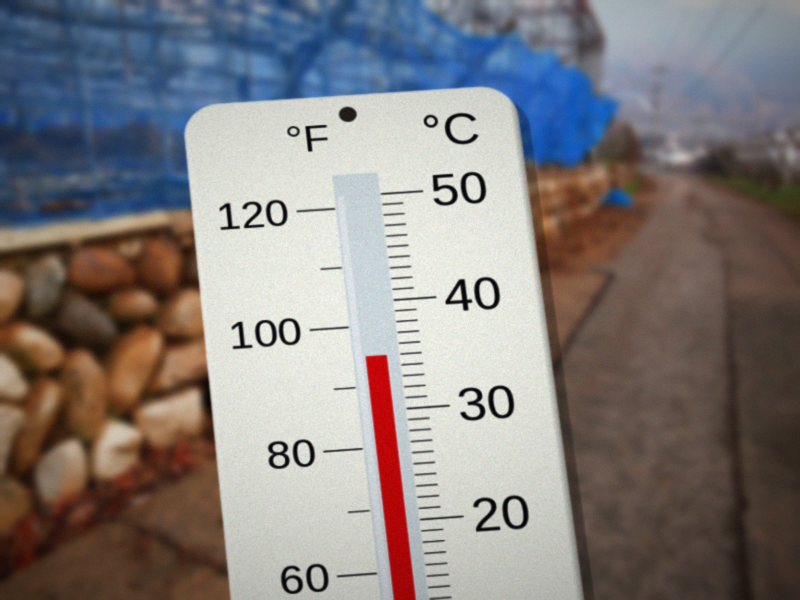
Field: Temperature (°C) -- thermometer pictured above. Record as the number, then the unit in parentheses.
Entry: 35 (°C)
